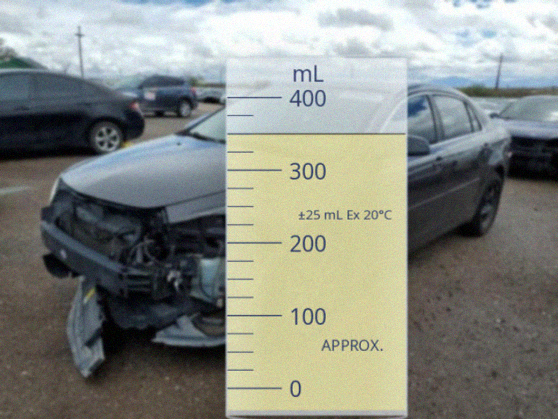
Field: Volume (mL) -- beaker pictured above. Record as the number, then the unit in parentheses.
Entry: 350 (mL)
